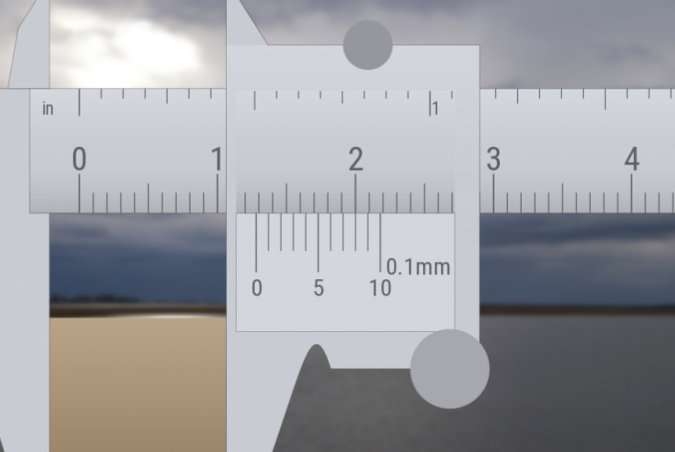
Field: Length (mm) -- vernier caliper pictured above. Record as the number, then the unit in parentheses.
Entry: 12.8 (mm)
